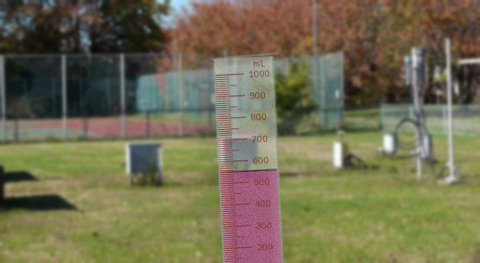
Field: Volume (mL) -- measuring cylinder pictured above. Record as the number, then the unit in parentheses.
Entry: 550 (mL)
